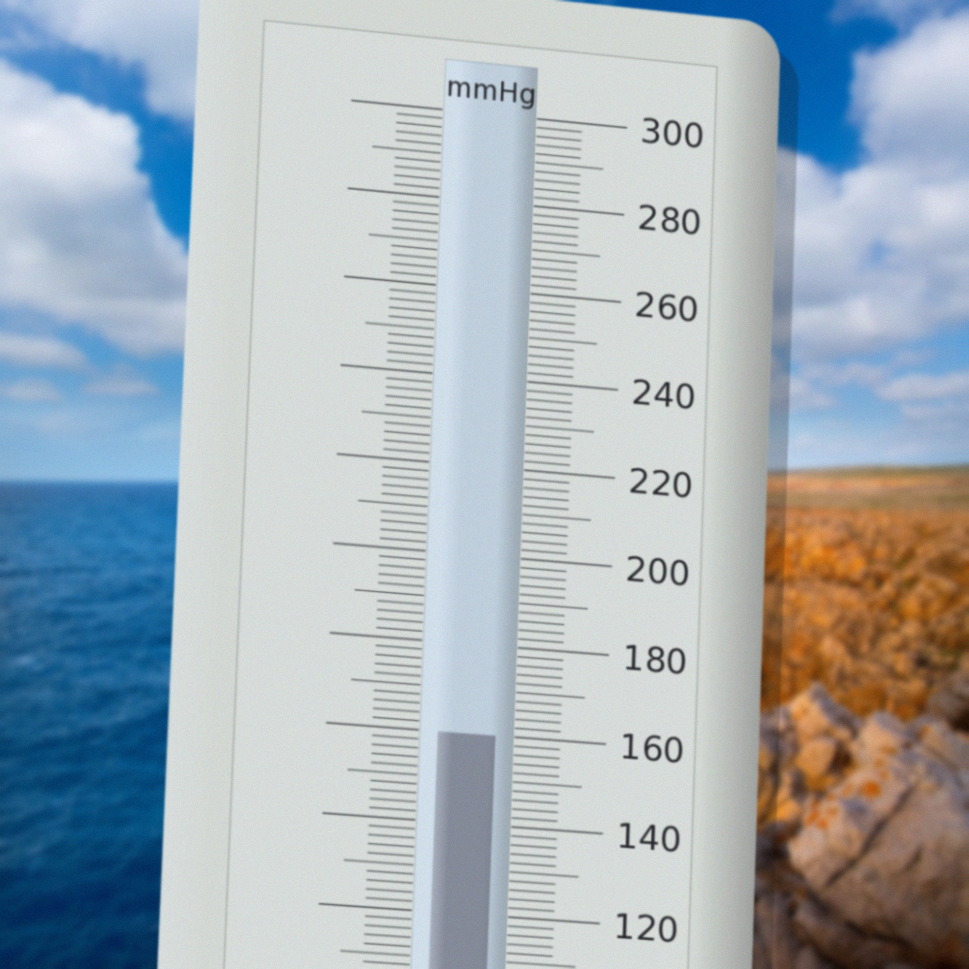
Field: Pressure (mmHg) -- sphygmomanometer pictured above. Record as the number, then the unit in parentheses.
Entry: 160 (mmHg)
